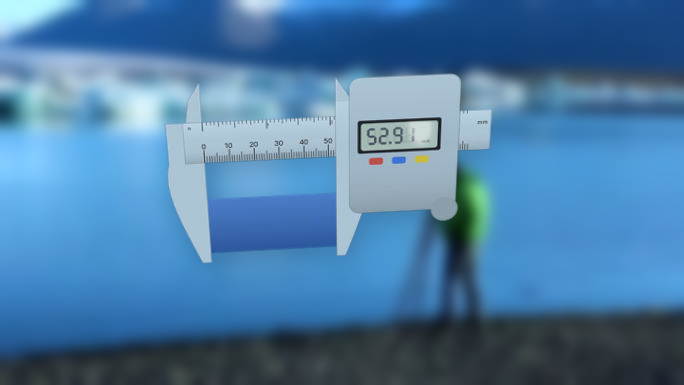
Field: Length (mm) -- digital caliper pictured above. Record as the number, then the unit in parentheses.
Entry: 52.91 (mm)
